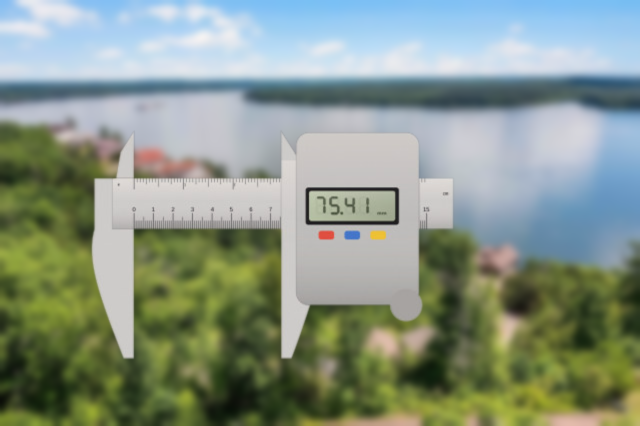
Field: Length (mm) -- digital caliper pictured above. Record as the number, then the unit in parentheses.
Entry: 75.41 (mm)
